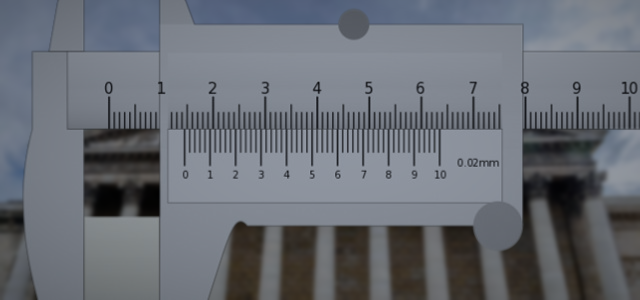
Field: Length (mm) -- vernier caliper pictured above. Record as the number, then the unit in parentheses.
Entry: 14.5 (mm)
